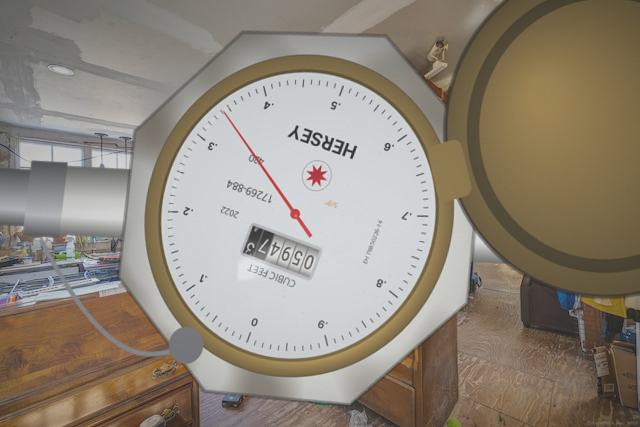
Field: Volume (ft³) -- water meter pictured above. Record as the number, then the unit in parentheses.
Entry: 59473.34 (ft³)
